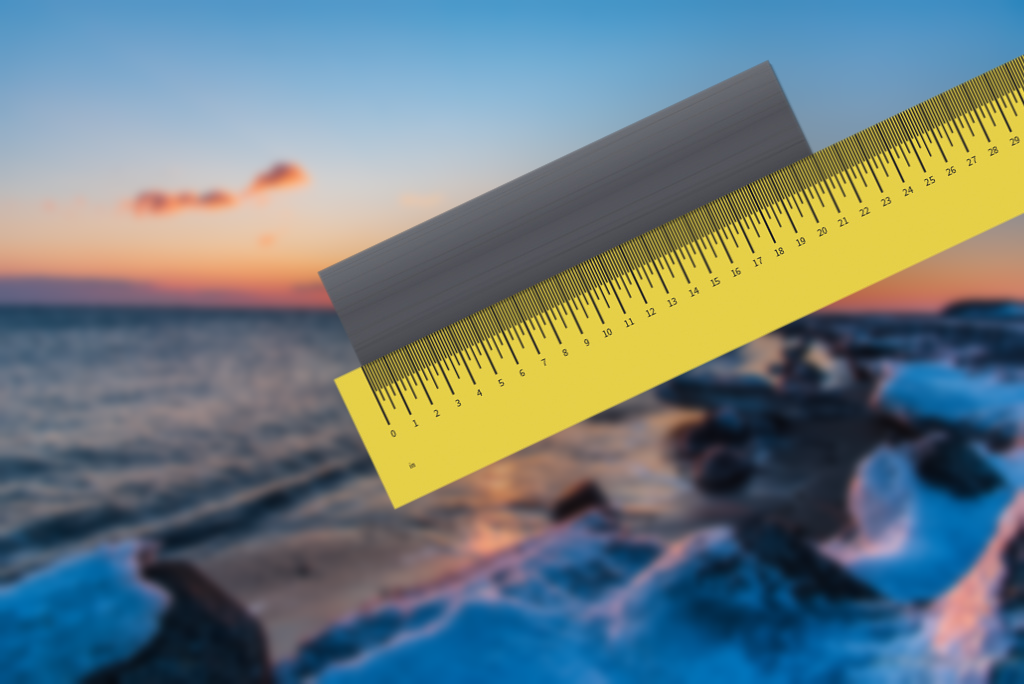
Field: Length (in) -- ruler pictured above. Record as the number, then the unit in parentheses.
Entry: 21 (in)
